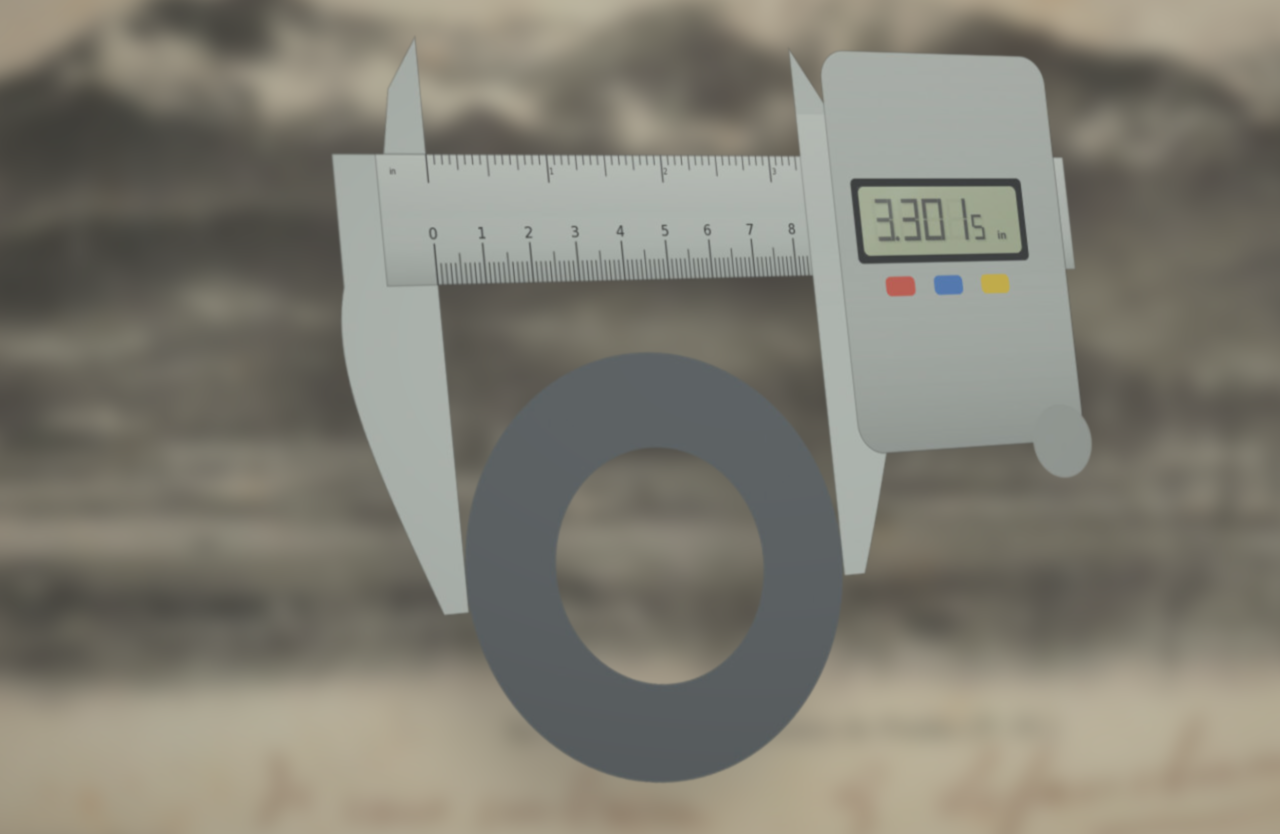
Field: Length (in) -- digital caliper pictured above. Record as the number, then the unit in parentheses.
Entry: 3.3015 (in)
